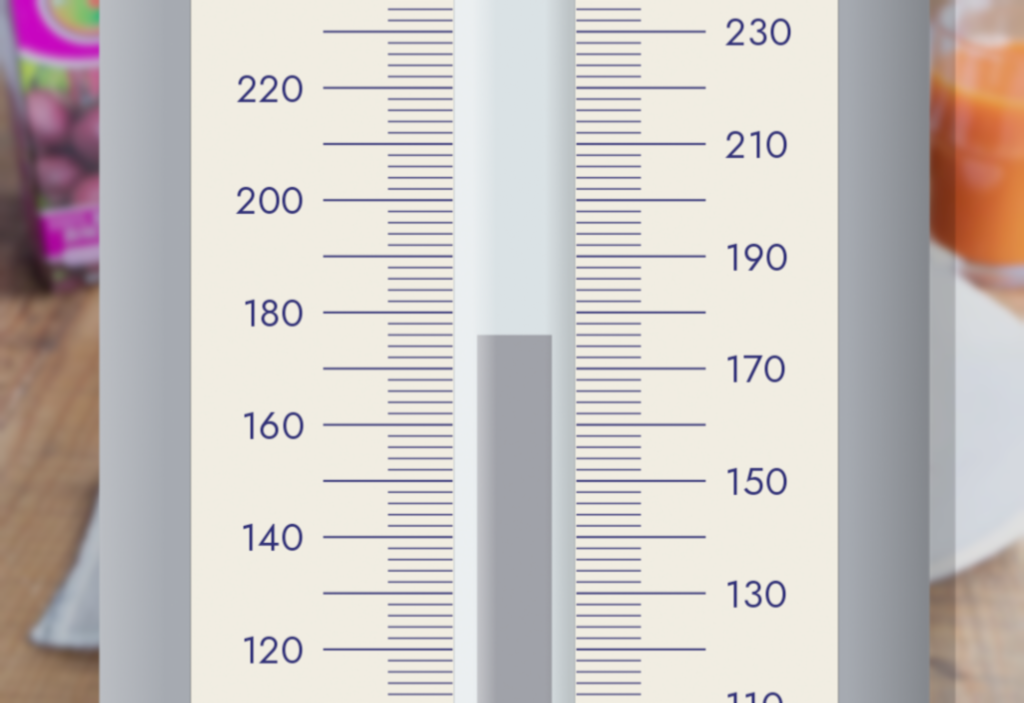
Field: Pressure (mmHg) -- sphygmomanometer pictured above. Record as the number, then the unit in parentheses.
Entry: 176 (mmHg)
